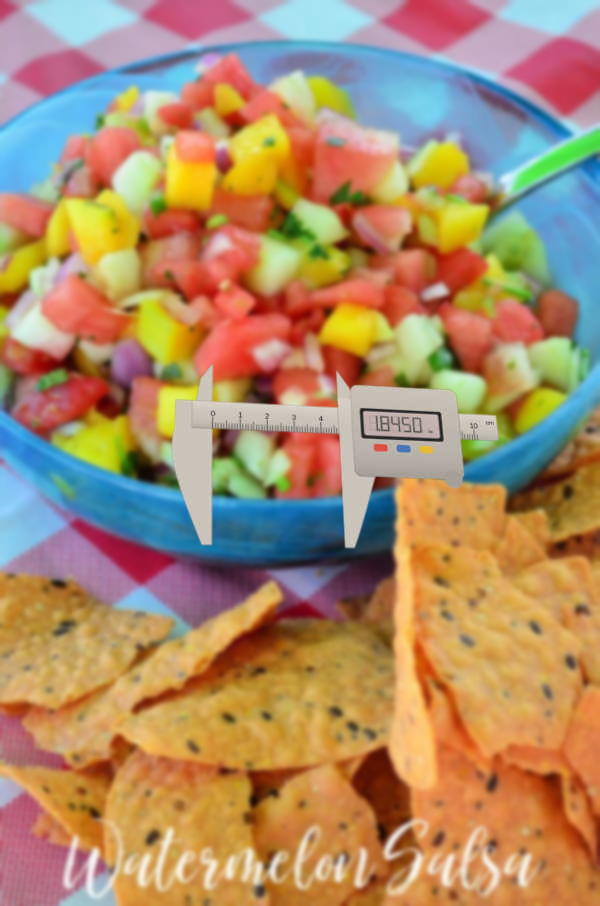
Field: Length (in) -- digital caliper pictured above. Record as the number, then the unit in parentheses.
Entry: 1.8450 (in)
